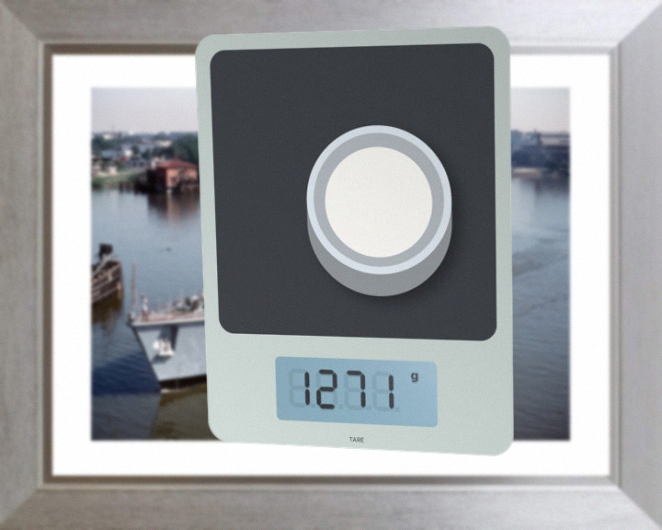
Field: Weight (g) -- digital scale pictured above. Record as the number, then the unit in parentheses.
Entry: 1271 (g)
